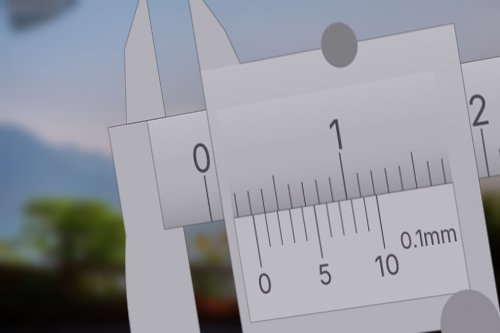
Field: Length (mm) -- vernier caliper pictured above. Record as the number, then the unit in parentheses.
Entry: 3.1 (mm)
